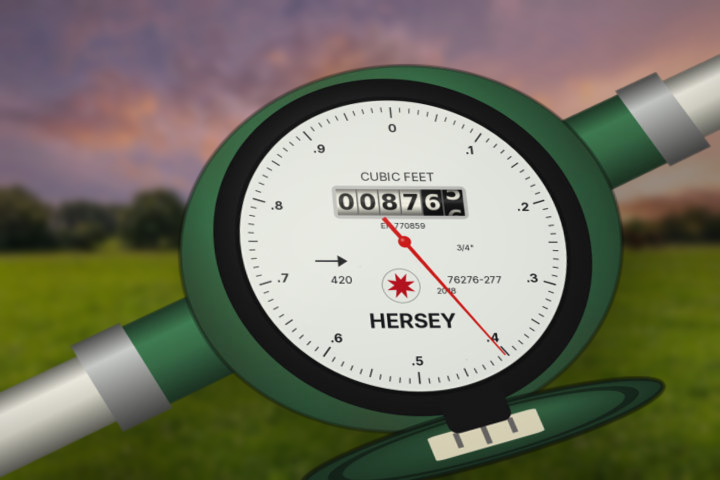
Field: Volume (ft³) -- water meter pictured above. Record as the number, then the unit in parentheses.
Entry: 8765.40 (ft³)
